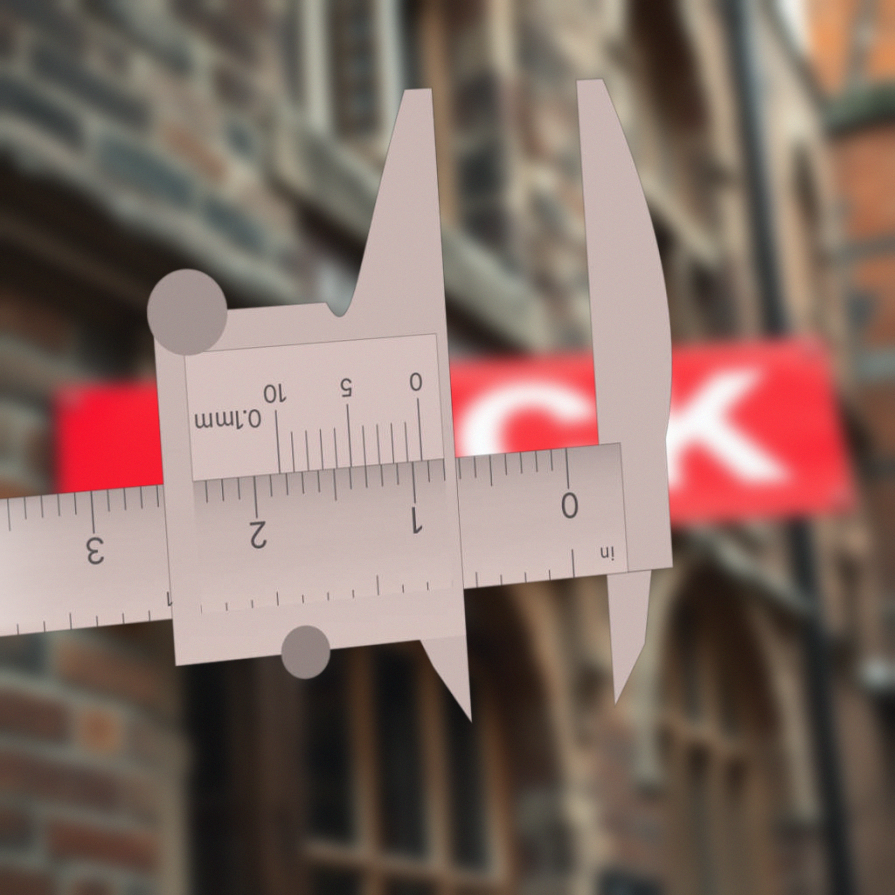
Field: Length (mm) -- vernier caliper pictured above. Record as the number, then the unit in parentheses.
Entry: 9.4 (mm)
